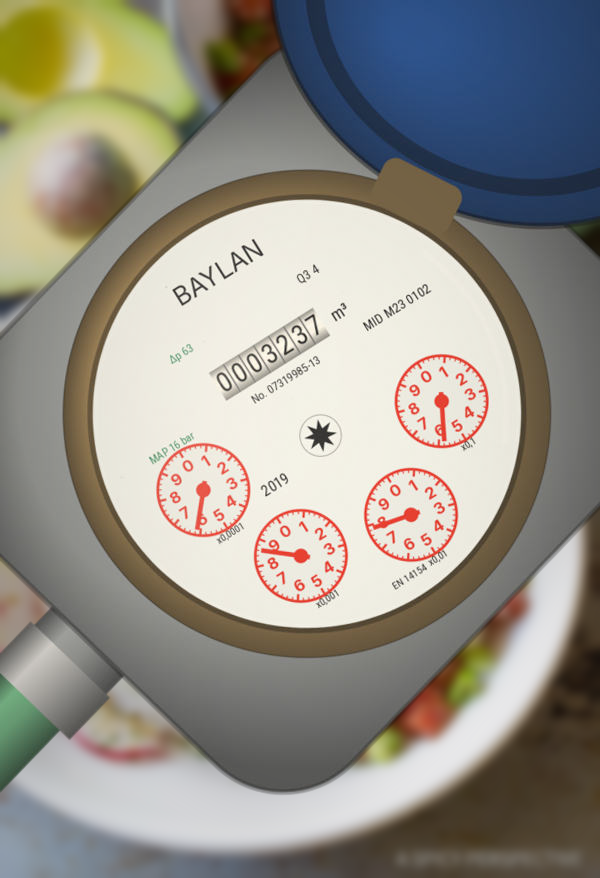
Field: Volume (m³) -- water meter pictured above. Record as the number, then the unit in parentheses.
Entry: 3237.5786 (m³)
